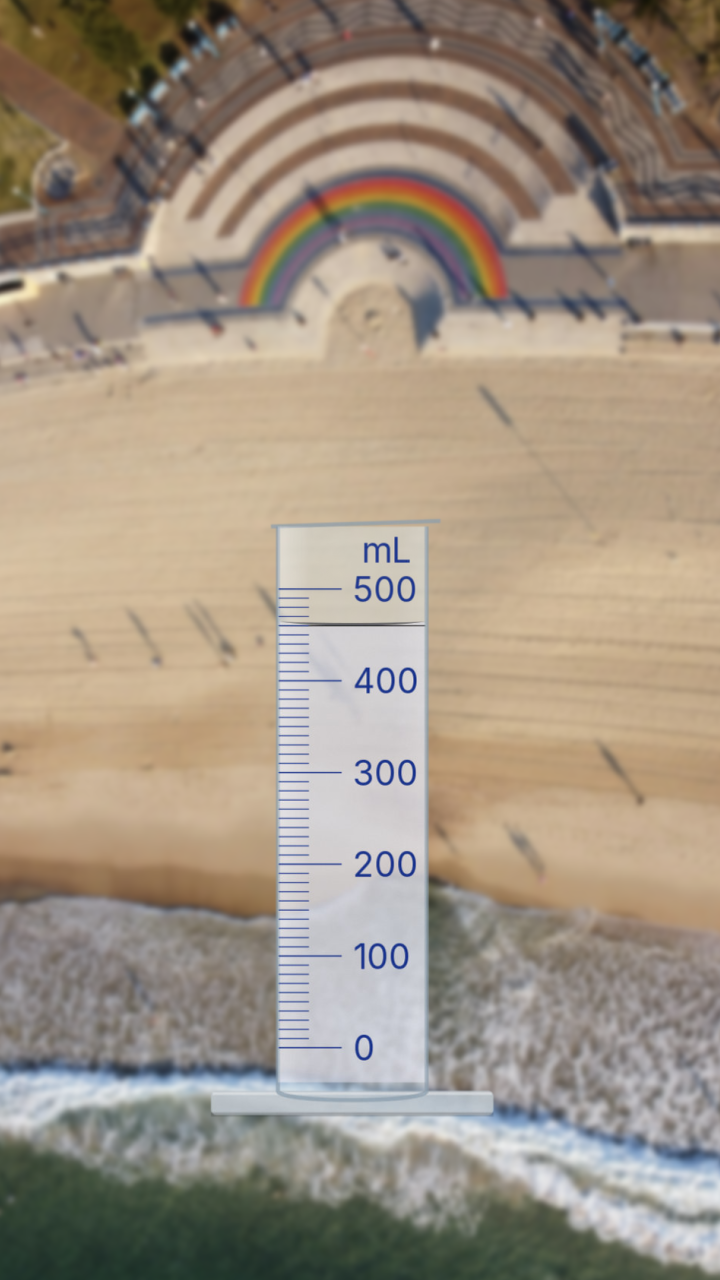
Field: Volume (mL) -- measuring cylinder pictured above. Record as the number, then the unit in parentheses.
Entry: 460 (mL)
